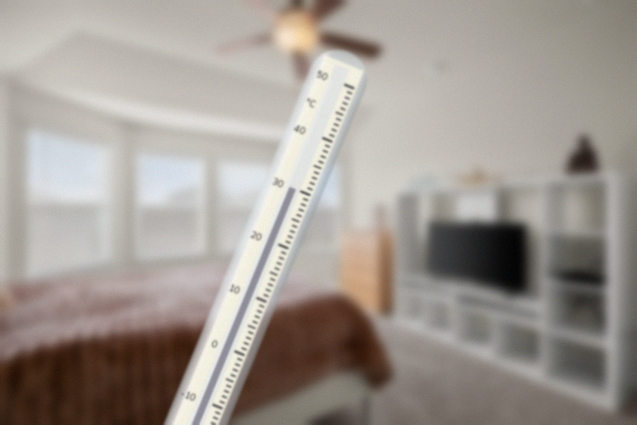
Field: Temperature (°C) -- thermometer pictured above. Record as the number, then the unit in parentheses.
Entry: 30 (°C)
